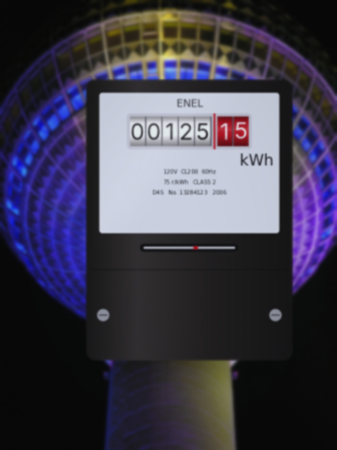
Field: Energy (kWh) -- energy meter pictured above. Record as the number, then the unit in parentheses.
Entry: 125.15 (kWh)
